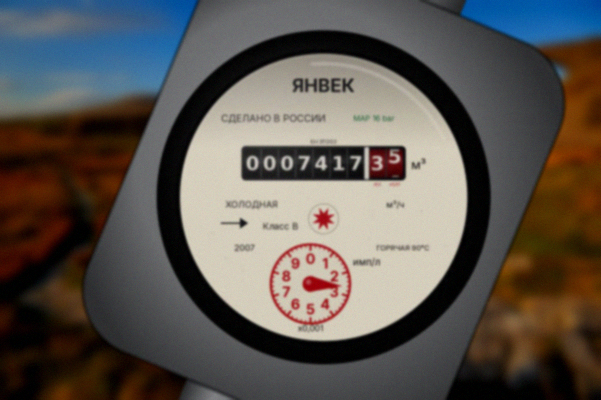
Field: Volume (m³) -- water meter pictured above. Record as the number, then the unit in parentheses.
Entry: 7417.352 (m³)
